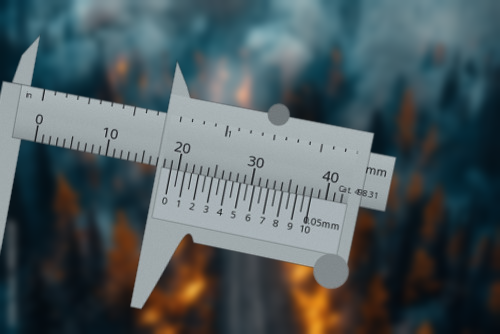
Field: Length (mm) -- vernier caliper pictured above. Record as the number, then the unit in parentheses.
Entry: 19.0 (mm)
